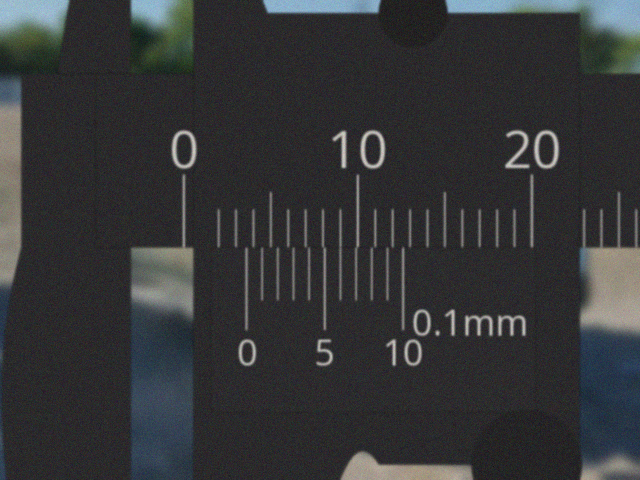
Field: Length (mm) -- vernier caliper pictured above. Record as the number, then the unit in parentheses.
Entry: 3.6 (mm)
